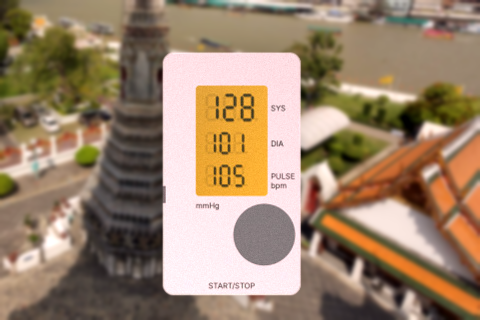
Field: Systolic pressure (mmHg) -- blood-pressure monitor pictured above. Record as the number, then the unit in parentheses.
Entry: 128 (mmHg)
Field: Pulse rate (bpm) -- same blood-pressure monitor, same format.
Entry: 105 (bpm)
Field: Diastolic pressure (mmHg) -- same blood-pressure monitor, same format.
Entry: 101 (mmHg)
